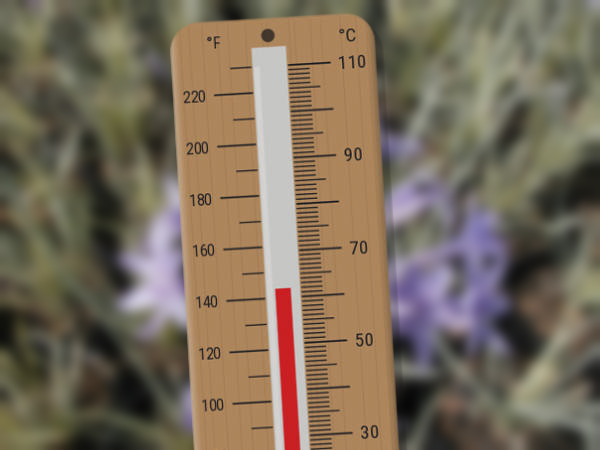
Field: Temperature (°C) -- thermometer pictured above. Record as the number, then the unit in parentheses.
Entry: 62 (°C)
